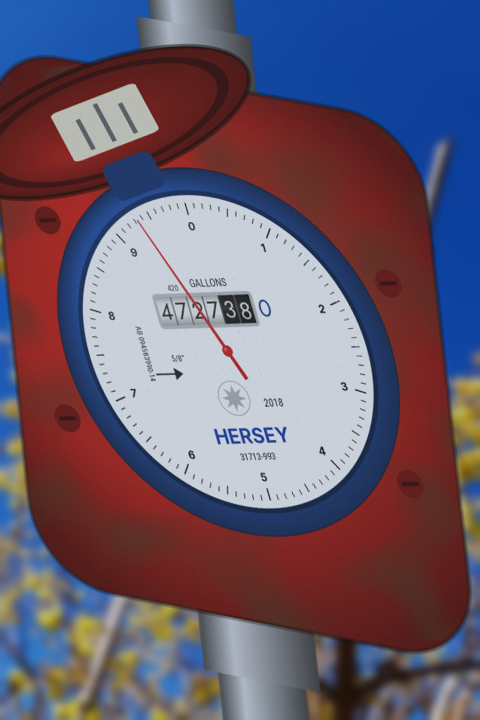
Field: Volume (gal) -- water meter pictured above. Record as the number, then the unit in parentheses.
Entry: 4727379.3 (gal)
